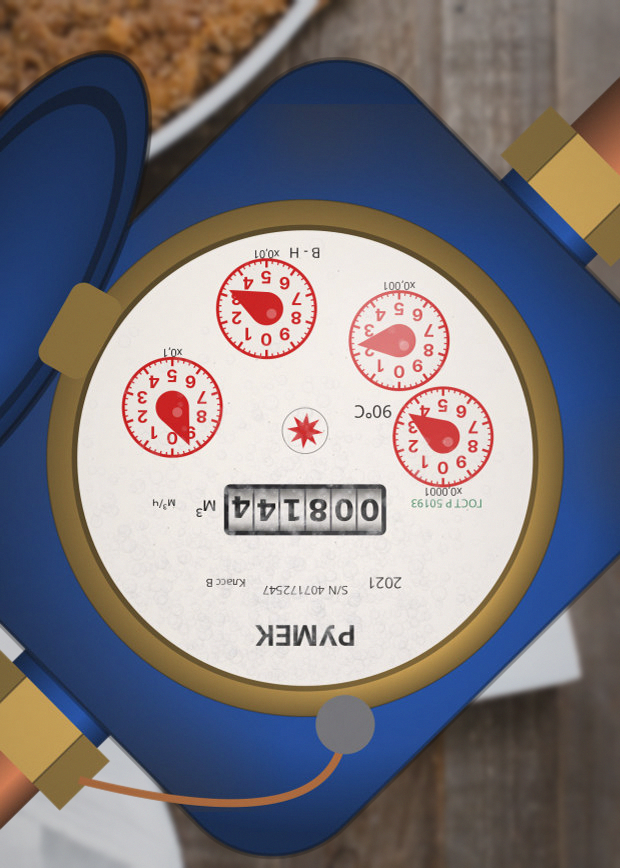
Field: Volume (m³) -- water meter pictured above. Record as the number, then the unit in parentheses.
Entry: 8143.9323 (m³)
